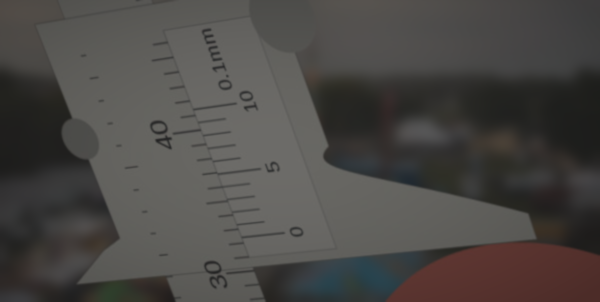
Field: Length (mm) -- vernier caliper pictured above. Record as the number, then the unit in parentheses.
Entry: 32.4 (mm)
